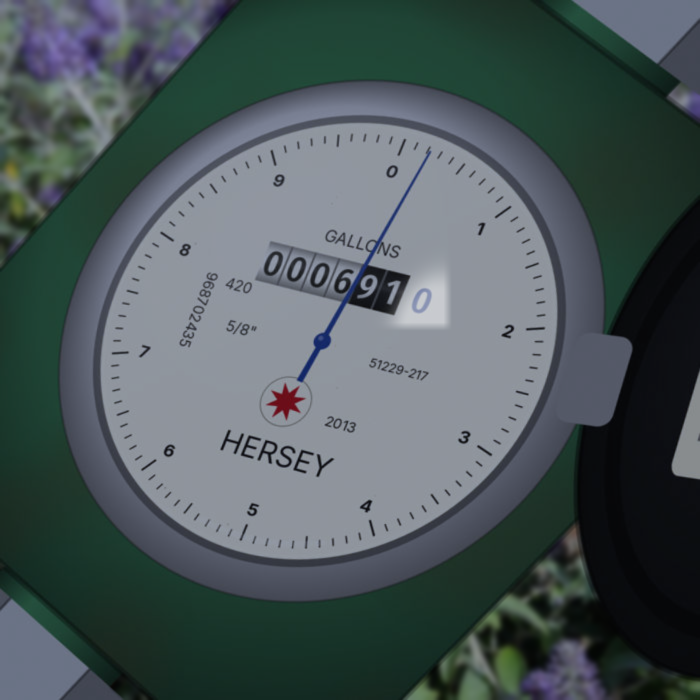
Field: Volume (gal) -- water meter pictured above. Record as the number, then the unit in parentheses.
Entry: 6910.2 (gal)
